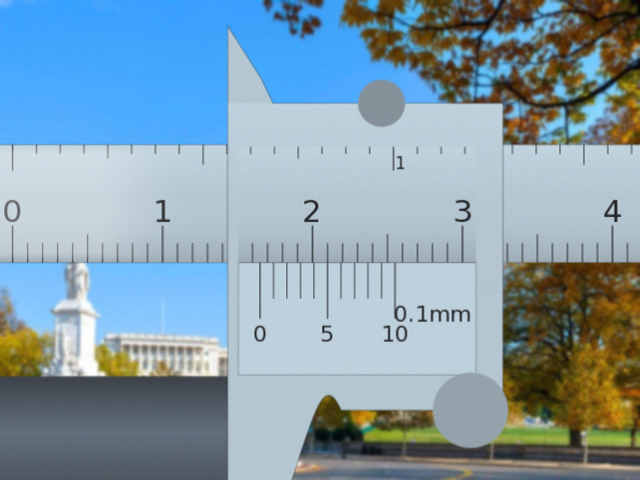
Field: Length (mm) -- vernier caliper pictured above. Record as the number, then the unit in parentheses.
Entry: 16.5 (mm)
